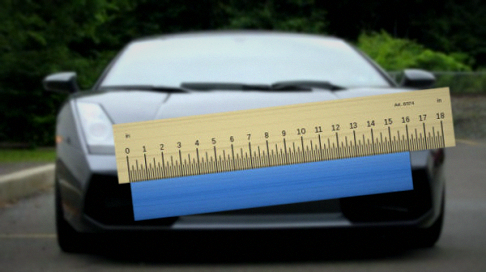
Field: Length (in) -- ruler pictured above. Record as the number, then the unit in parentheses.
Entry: 16 (in)
